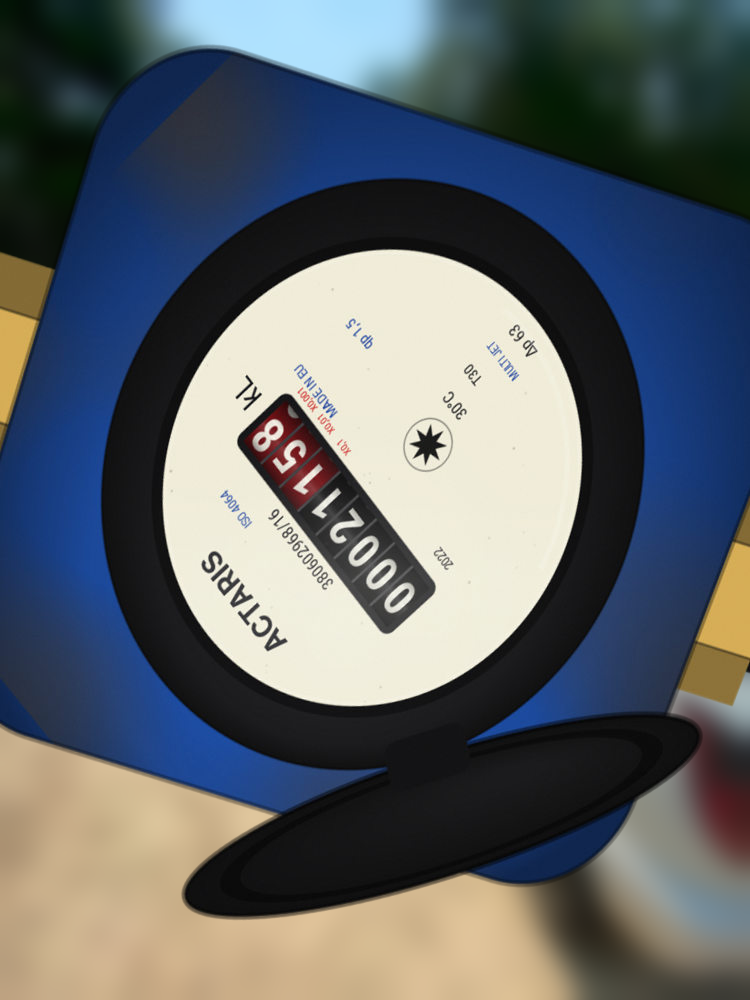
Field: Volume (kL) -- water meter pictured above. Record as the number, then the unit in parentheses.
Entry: 21.158 (kL)
